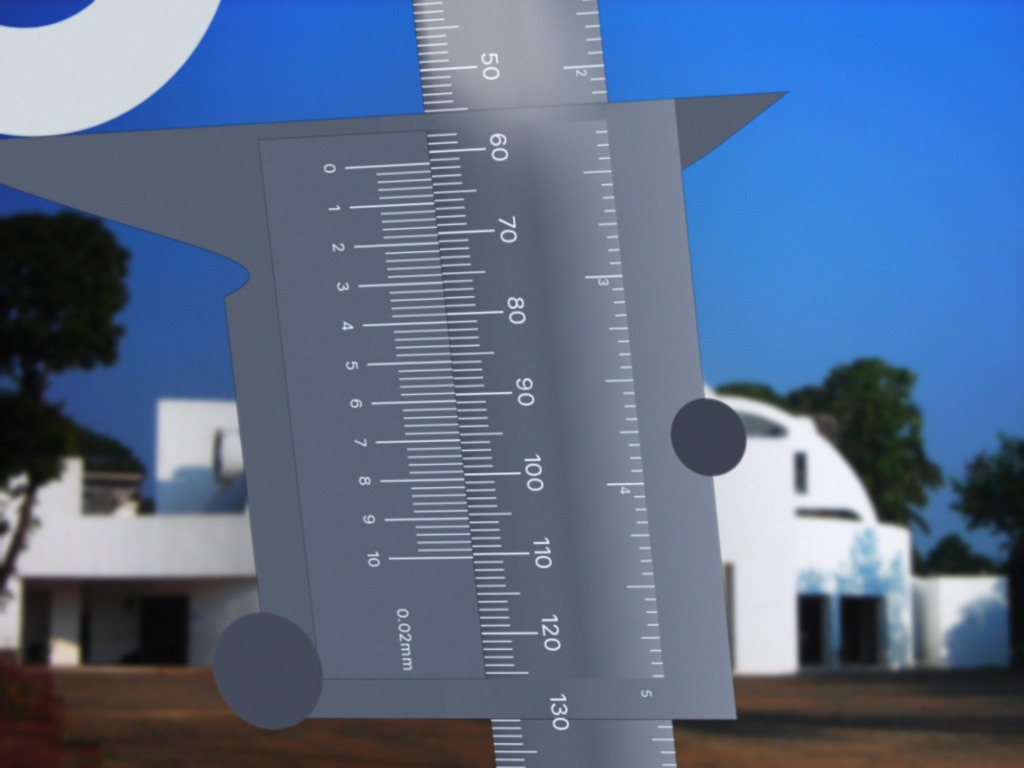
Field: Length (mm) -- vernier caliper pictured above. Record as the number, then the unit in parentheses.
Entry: 61.4 (mm)
